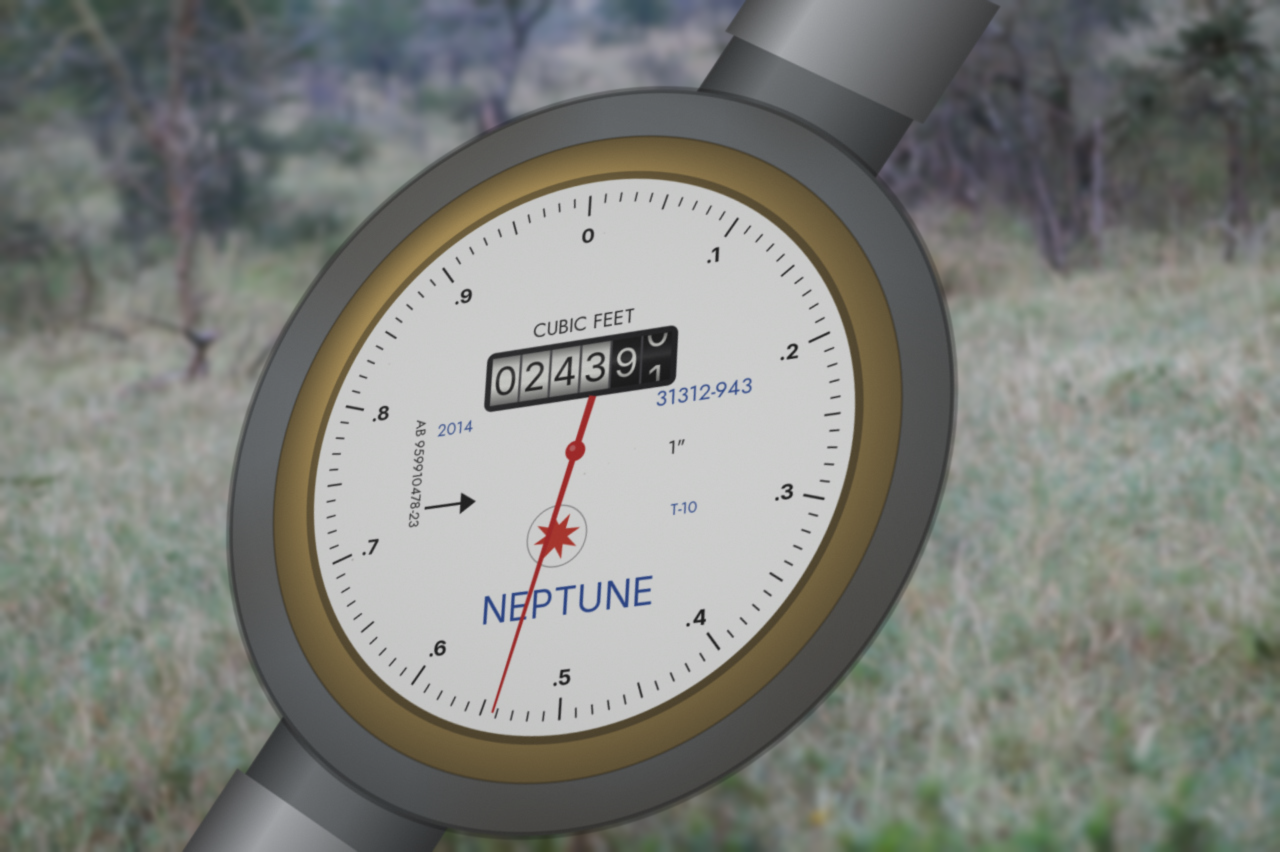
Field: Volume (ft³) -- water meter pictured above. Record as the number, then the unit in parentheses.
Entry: 24390.54 (ft³)
